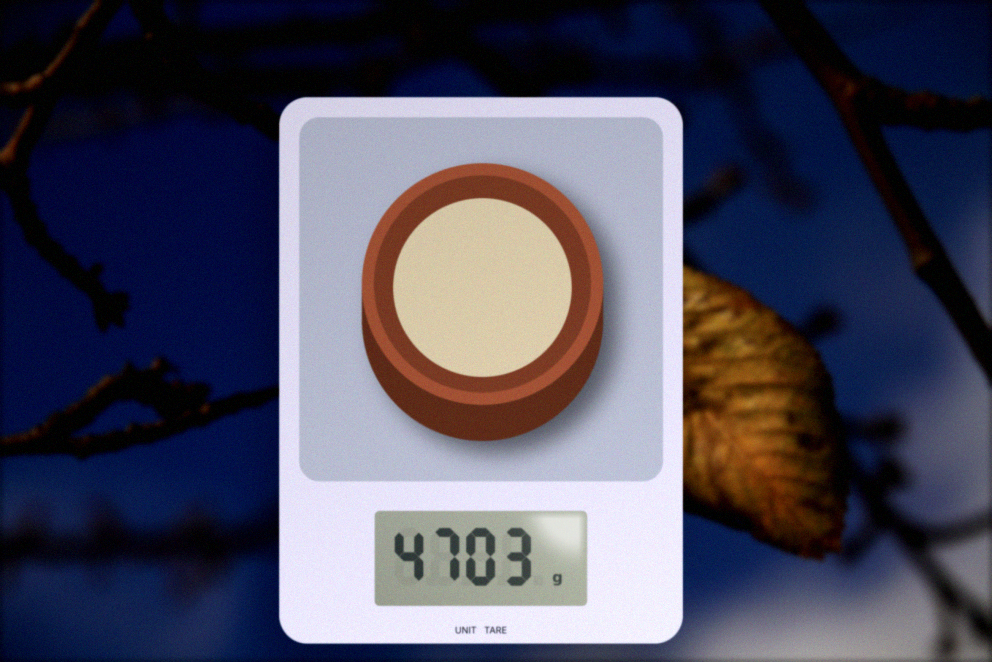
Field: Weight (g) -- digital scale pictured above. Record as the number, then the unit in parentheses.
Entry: 4703 (g)
